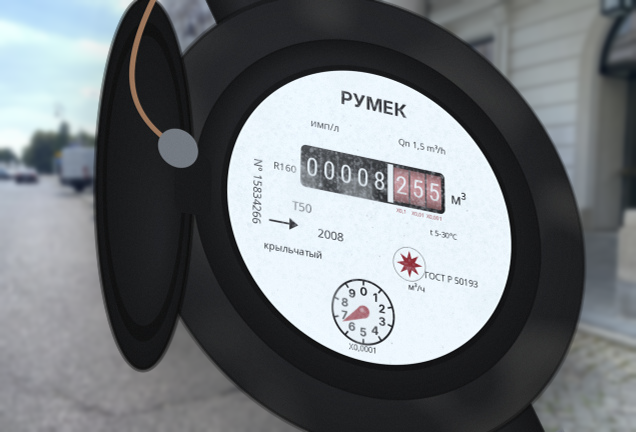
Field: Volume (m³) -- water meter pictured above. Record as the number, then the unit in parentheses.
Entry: 8.2556 (m³)
